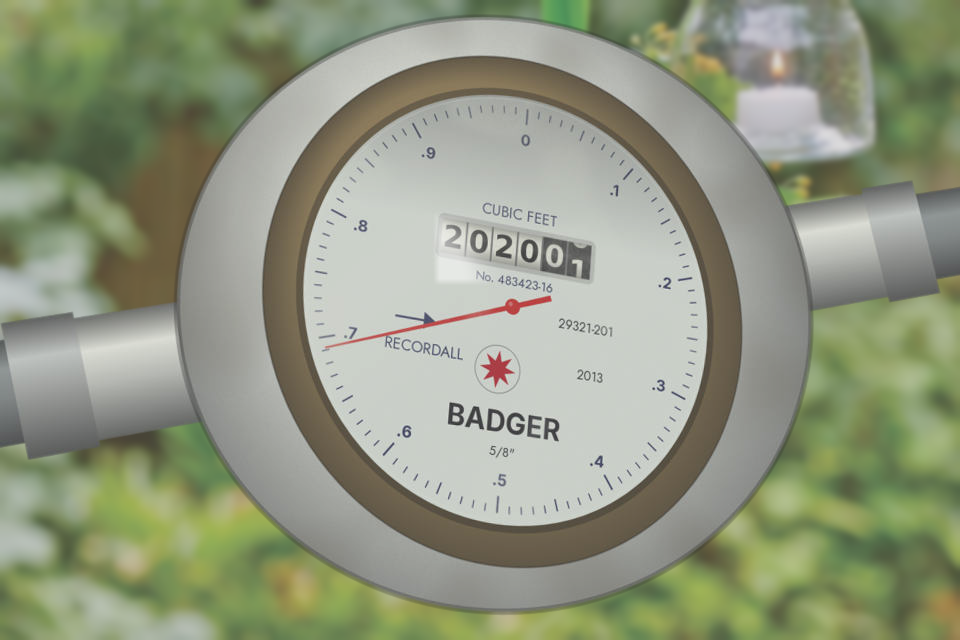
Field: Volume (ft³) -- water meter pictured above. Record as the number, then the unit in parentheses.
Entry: 202000.69 (ft³)
